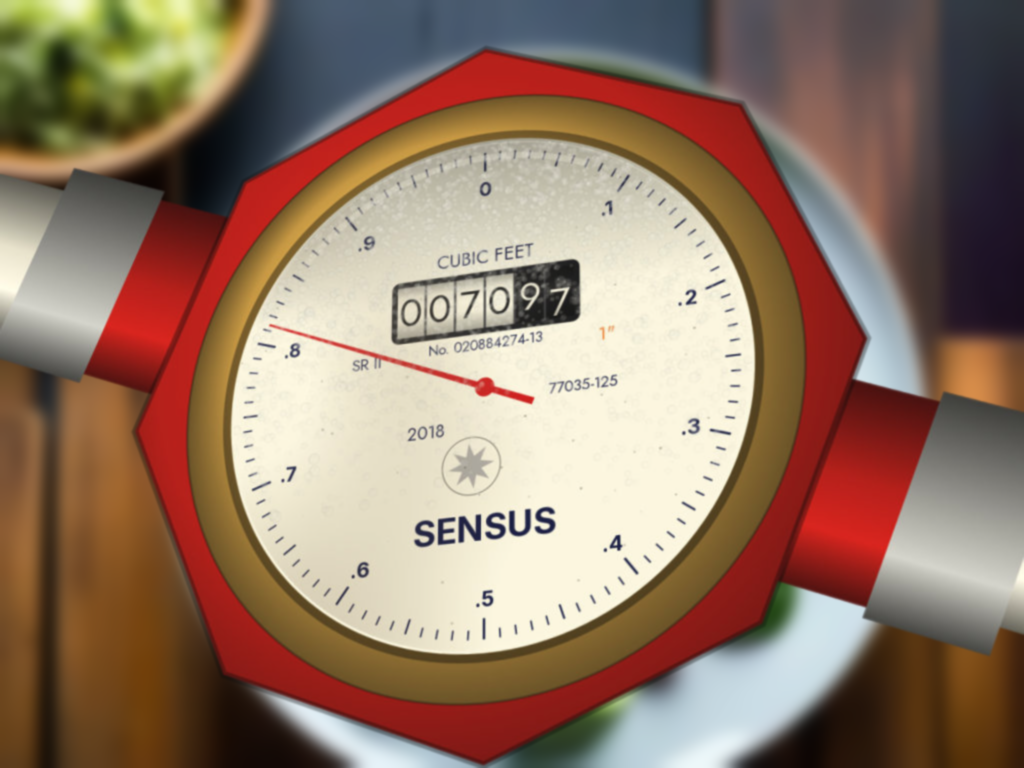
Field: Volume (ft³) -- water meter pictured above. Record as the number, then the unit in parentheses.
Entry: 7096.81 (ft³)
